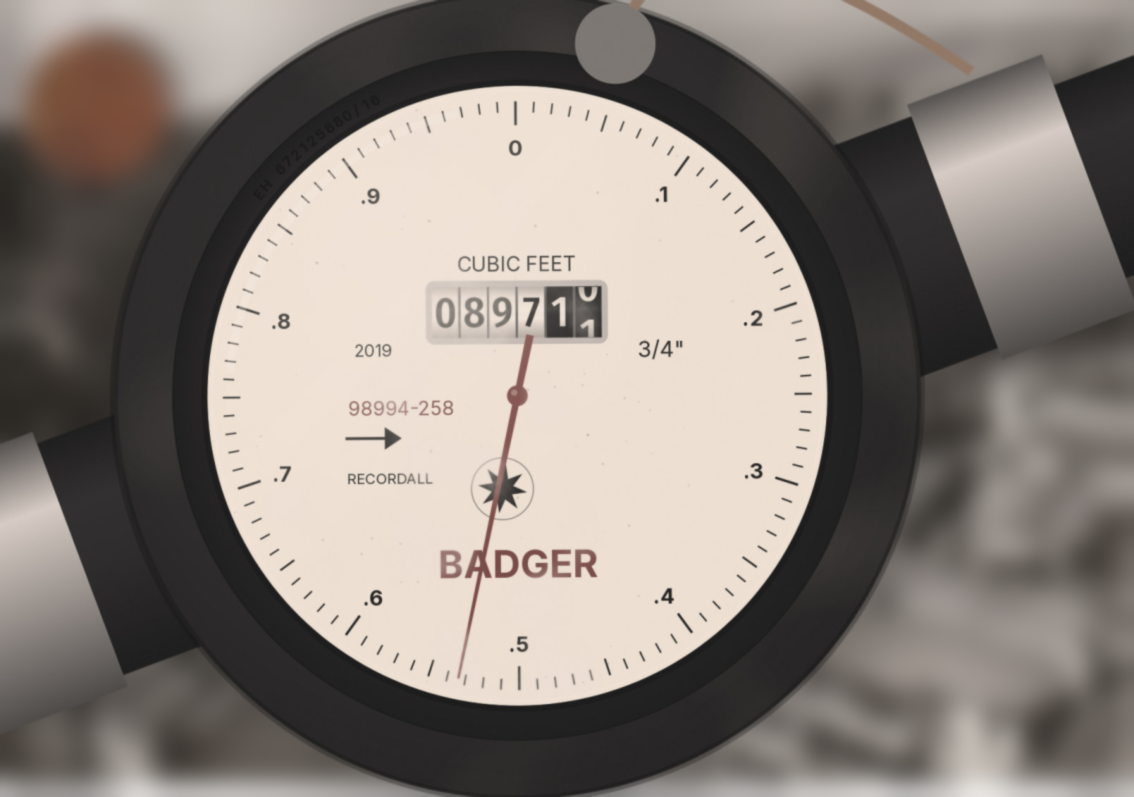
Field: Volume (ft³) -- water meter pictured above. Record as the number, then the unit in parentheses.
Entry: 89710.53 (ft³)
